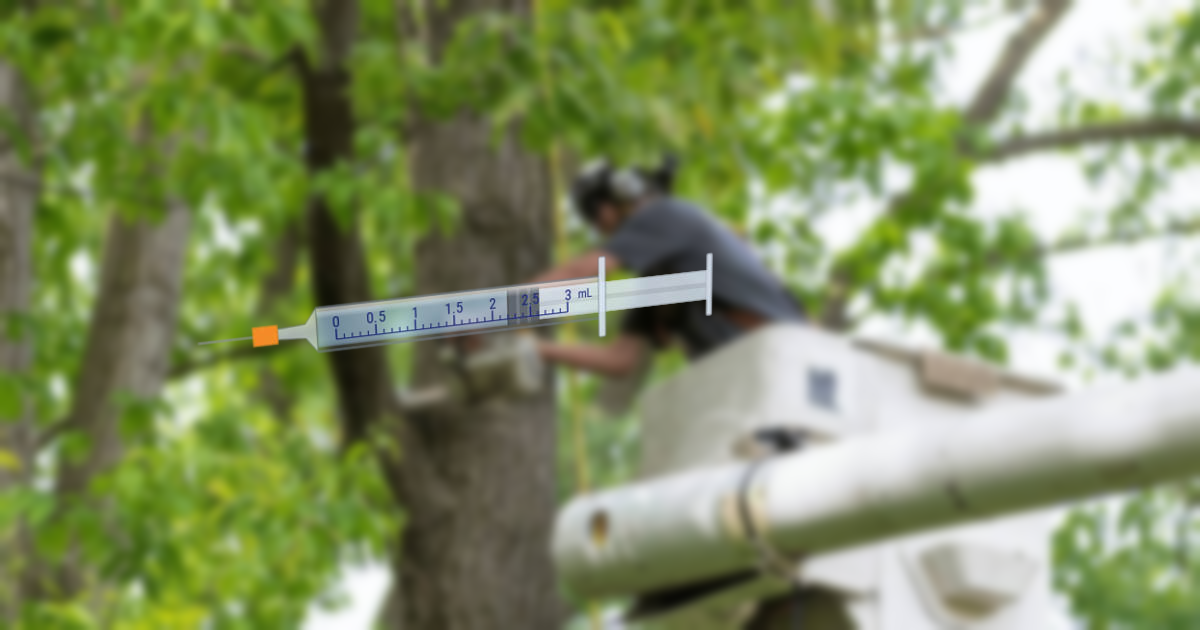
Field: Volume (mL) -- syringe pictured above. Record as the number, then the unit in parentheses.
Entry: 2.2 (mL)
